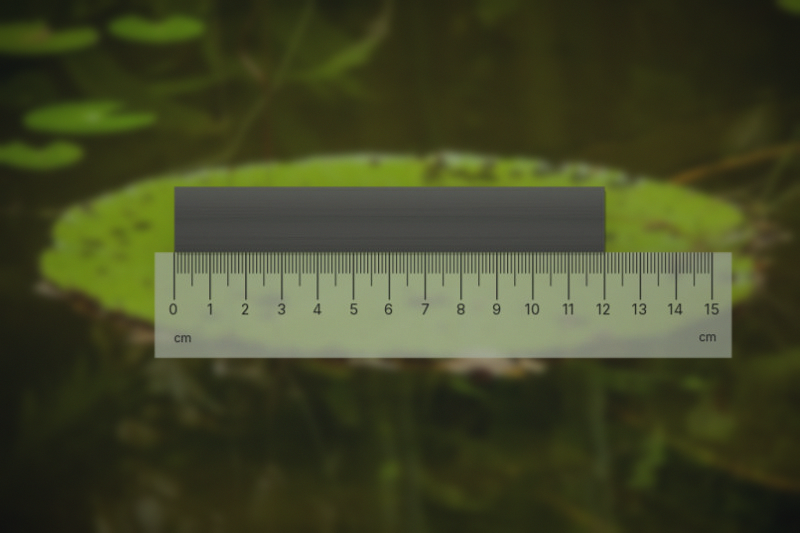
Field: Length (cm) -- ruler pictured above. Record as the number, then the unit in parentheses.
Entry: 12 (cm)
